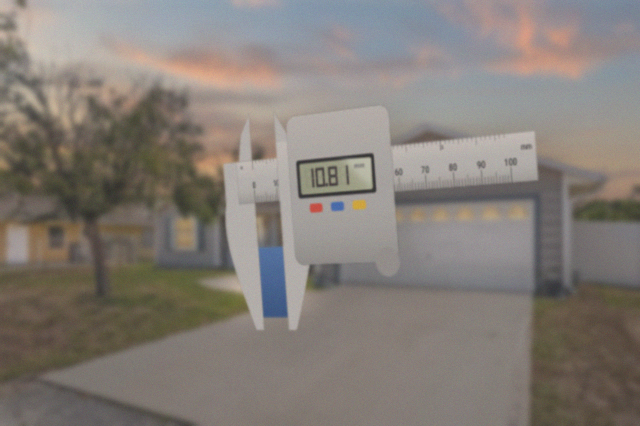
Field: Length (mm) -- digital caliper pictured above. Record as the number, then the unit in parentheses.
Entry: 10.81 (mm)
